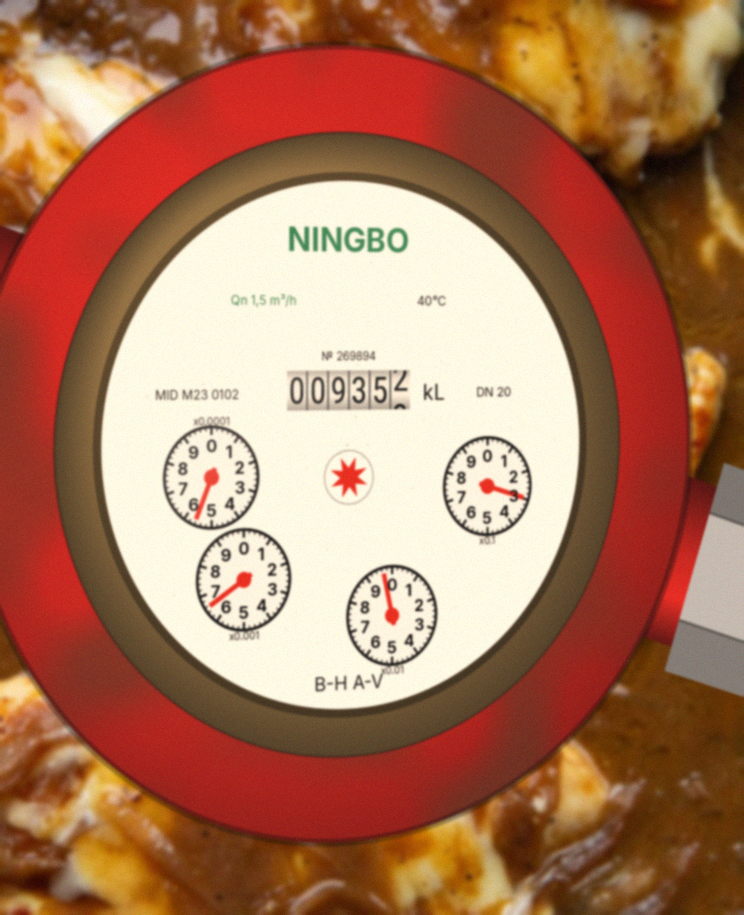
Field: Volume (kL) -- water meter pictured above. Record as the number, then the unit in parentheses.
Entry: 9352.2965 (kL)
